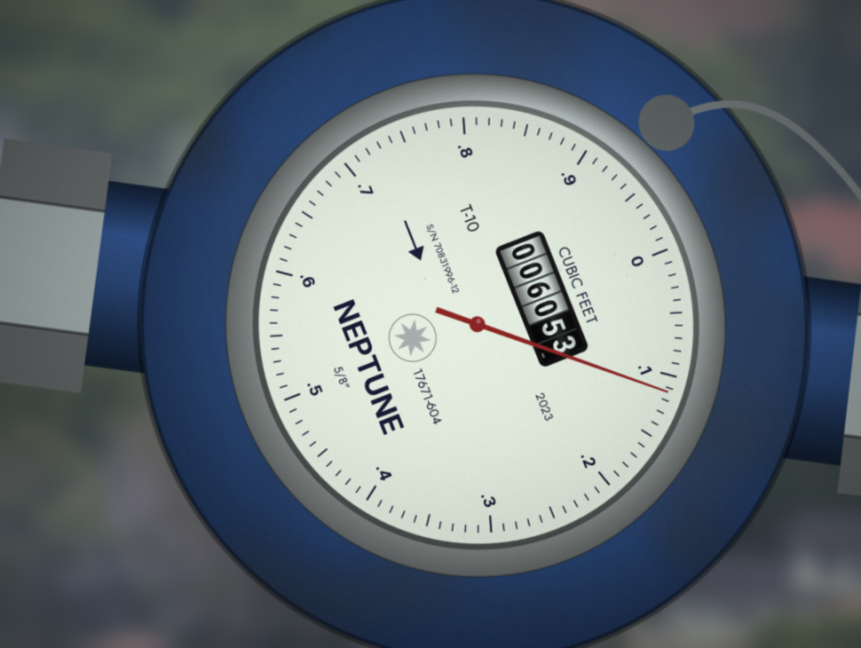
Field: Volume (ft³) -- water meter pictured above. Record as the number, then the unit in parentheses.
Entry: 6053.11 (ft³)
